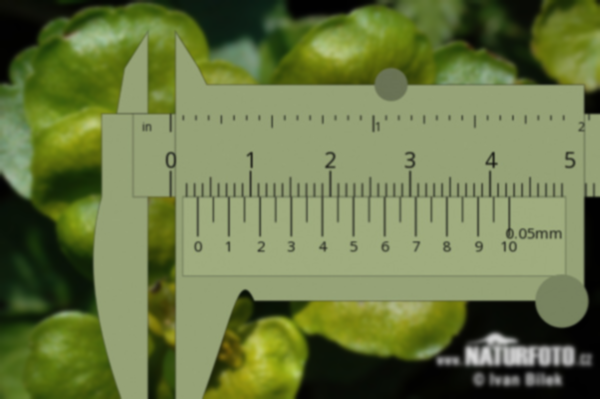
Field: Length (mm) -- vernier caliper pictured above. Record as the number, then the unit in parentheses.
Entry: 3.4 (mm)
